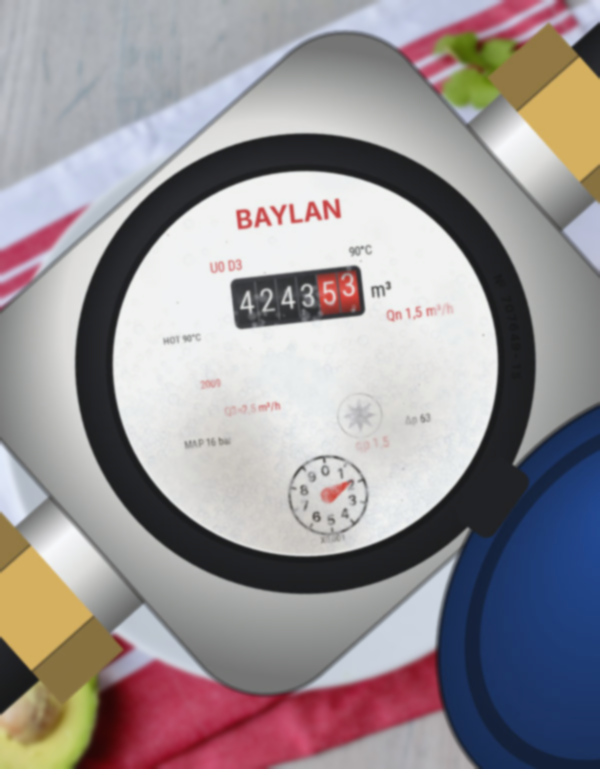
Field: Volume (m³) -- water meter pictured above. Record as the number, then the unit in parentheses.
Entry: 4243.531 (m³)
